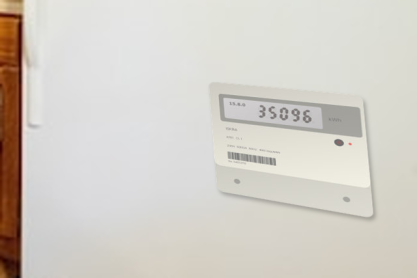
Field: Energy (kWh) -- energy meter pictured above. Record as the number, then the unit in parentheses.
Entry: 35096 (kWh)
